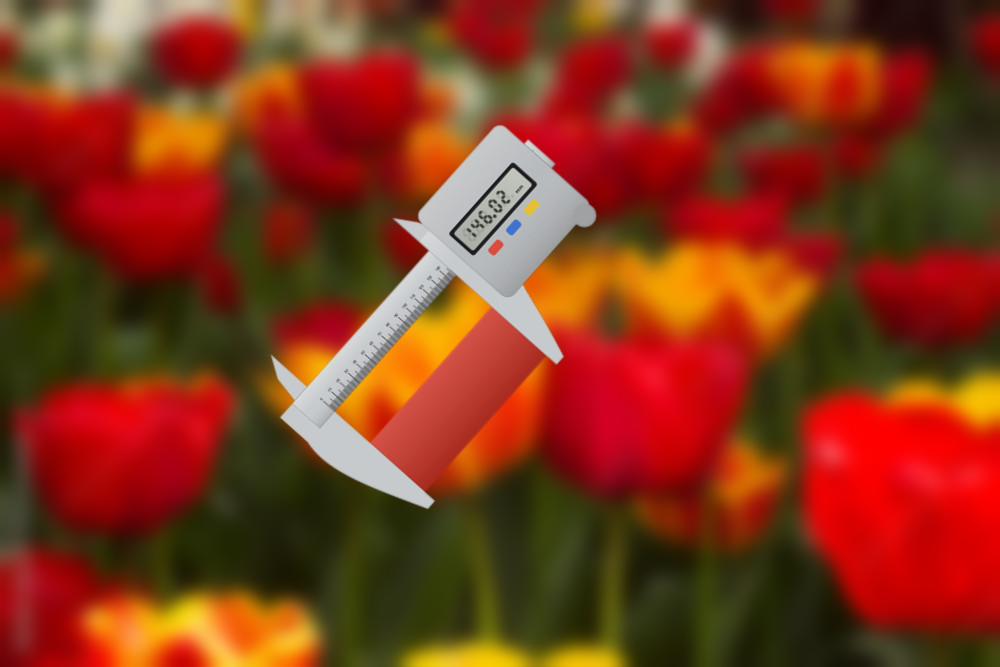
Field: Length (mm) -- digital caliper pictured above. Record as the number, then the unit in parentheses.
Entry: 146.02 (mm)
